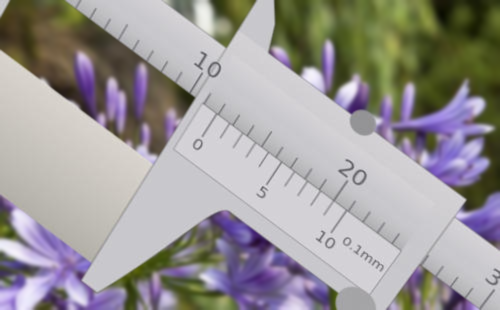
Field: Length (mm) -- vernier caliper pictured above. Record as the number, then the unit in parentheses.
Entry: 11.9 (mm)
